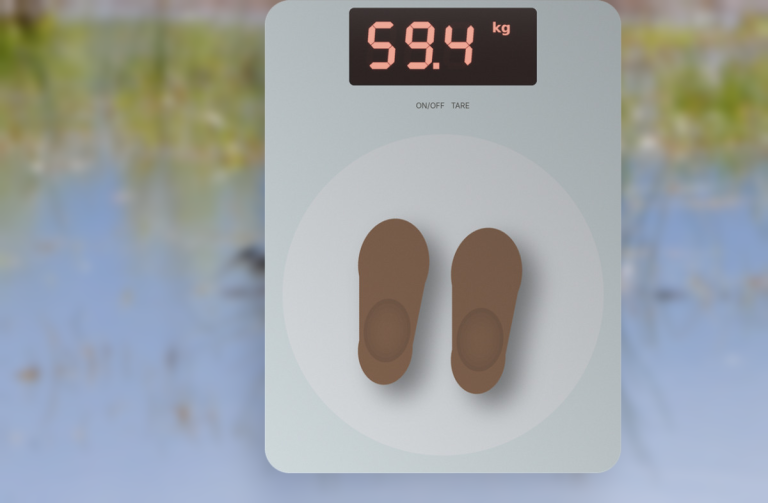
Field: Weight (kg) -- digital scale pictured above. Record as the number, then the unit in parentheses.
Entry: 59.4 (kg)
